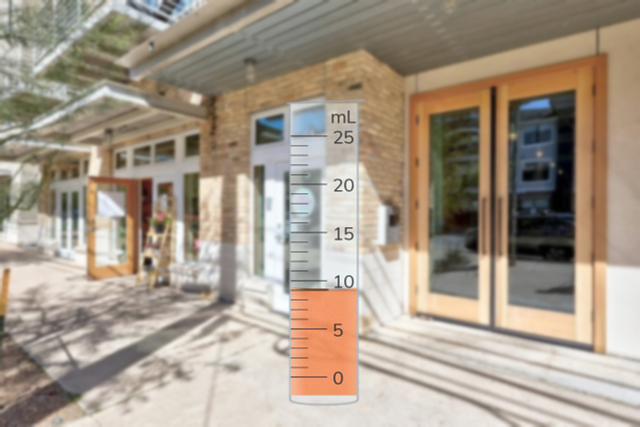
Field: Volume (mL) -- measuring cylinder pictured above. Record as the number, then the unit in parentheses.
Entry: 9 (mL)
